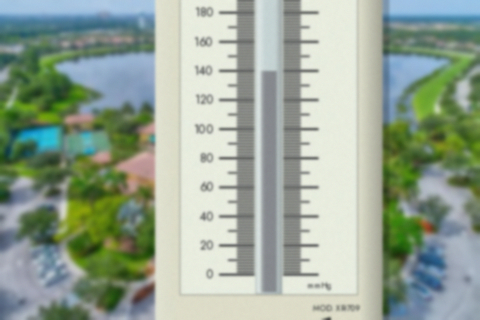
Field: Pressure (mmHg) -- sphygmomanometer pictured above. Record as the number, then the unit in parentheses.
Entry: 140 (mmHg)
